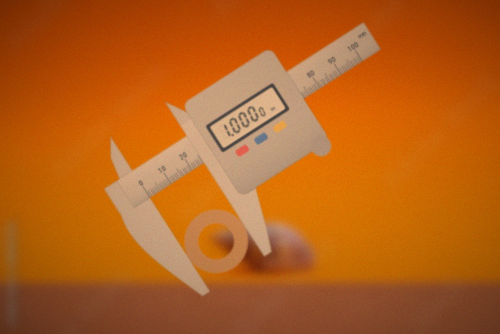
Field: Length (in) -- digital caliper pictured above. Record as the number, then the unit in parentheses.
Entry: 1.0000 (in)
